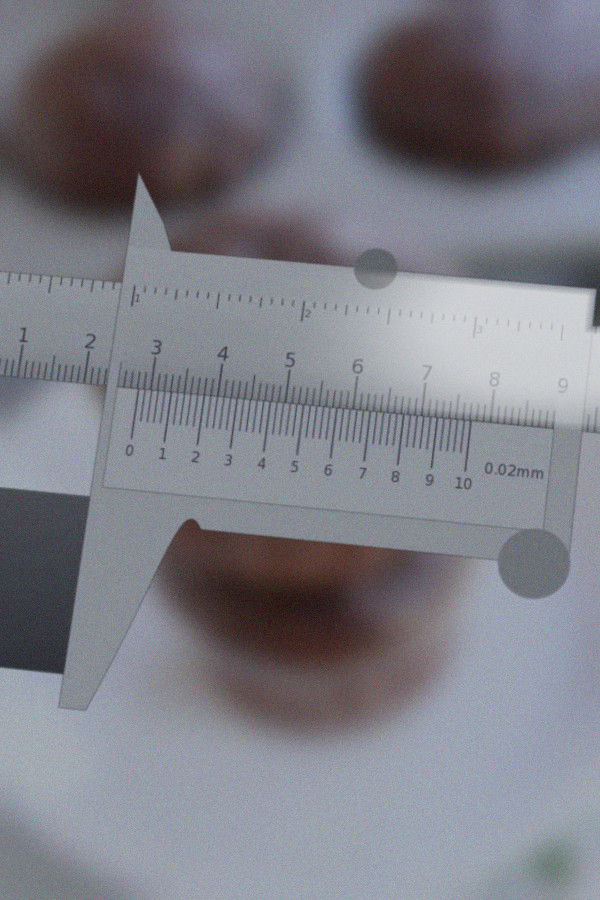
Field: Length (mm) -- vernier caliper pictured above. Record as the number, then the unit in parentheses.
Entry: 28.2 (mm)
